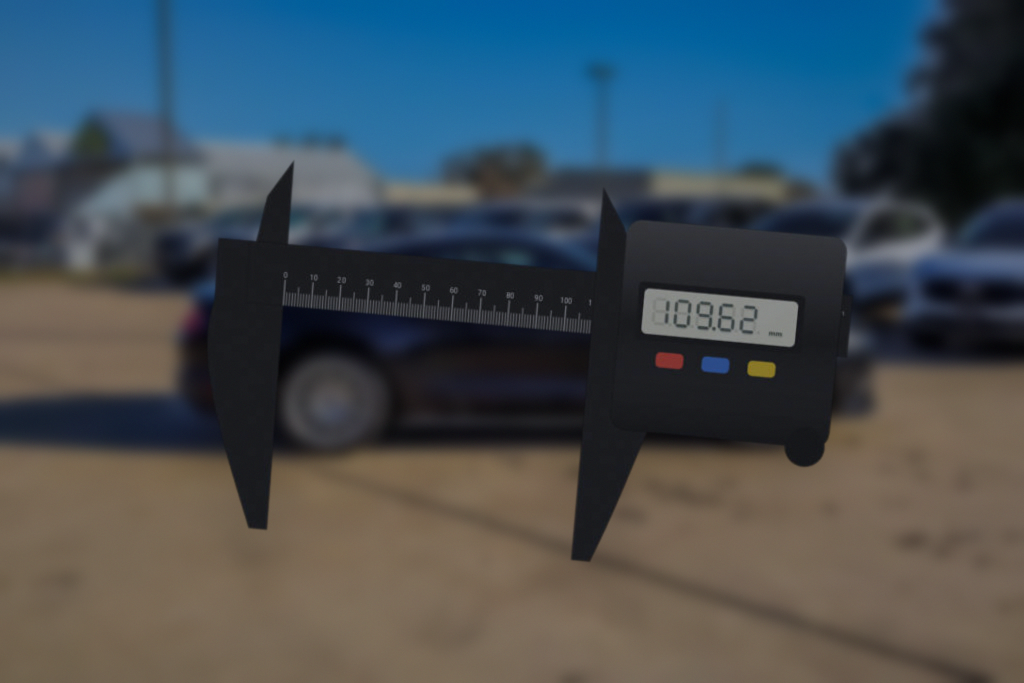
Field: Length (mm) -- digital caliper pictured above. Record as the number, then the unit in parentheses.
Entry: 109.62 (mm)
